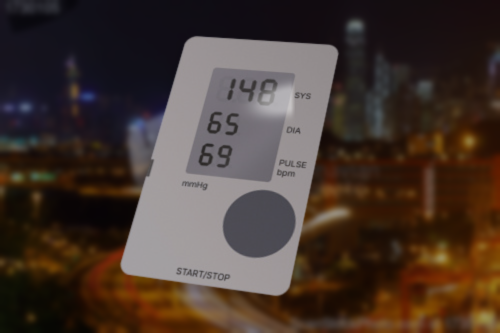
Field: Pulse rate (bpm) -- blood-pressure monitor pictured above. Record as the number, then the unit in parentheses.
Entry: 69 (bpm)
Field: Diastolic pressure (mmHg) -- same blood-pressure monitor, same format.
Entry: 65 (mmHg)
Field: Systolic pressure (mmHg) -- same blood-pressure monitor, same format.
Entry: 148 (mmHg)
